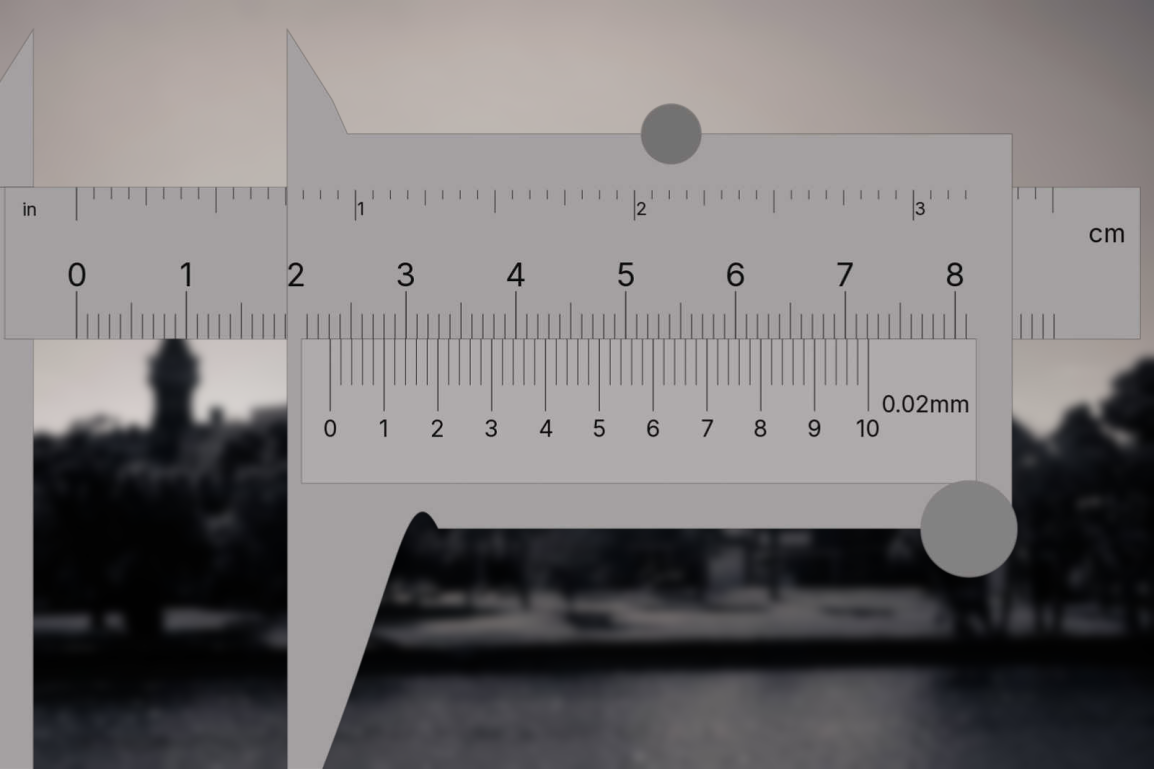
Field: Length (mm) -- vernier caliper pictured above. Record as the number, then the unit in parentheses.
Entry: 23.1 (mm)
